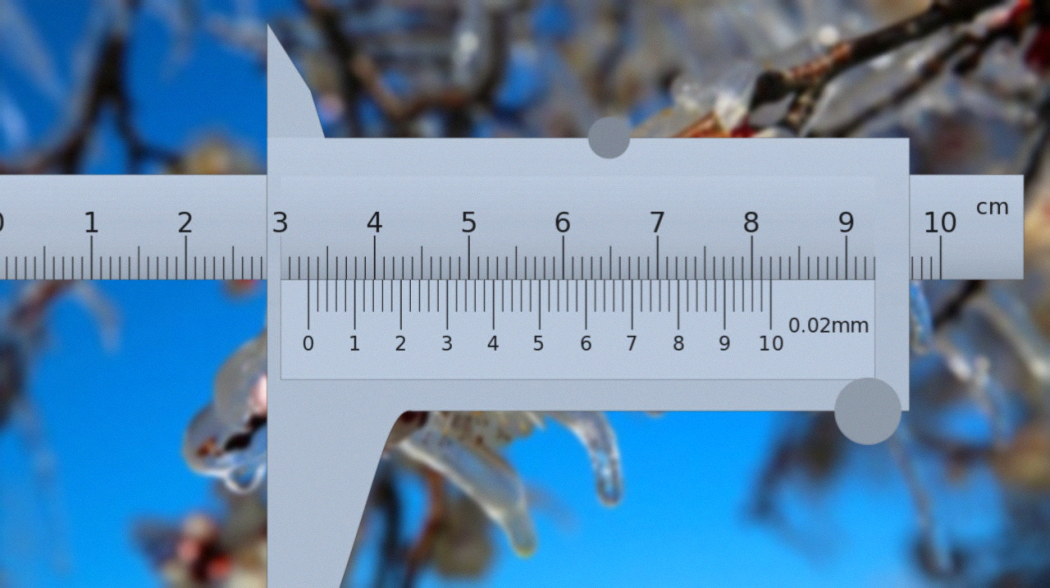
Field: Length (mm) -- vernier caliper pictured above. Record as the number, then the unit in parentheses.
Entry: 33.0 (mm)
